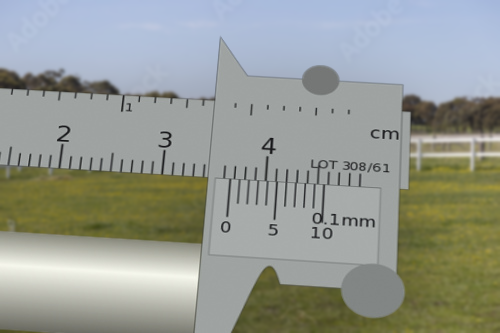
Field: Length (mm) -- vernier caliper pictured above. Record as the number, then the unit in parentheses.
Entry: 36.6 (mm)
